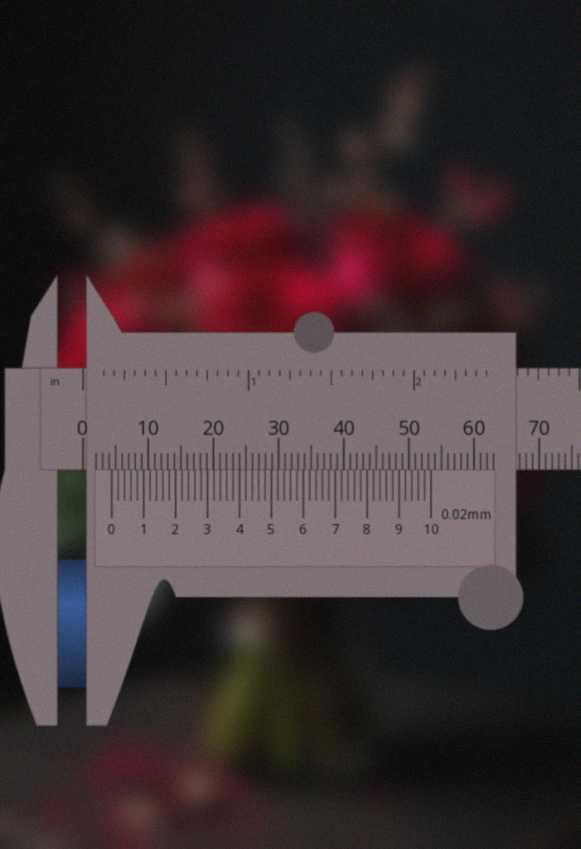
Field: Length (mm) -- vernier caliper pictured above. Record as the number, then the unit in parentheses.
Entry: 4.4 (mm)
